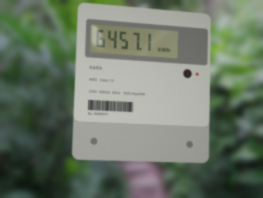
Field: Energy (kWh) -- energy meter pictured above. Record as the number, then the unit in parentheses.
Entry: 6457.1 (kWh)
